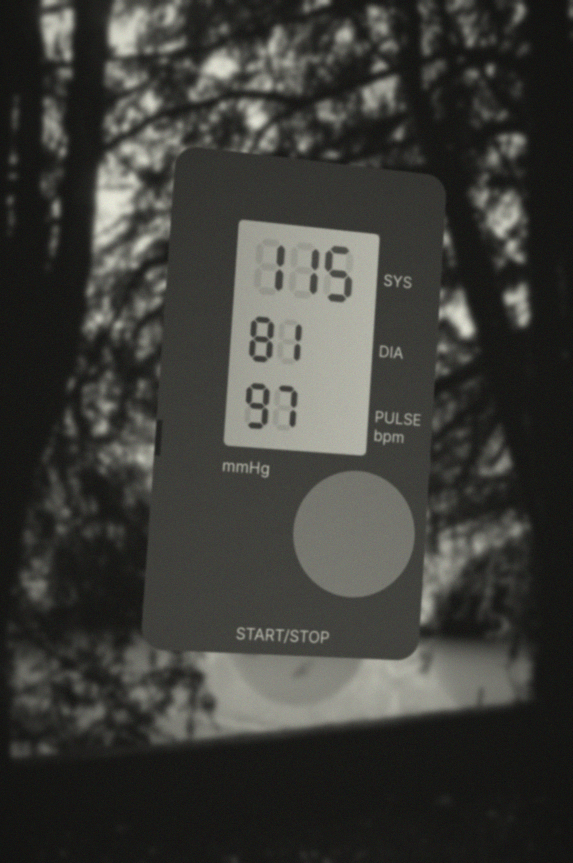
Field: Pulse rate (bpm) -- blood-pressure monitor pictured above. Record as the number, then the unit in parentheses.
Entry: 97 (bpm)
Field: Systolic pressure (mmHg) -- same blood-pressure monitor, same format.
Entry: 115 (mmHg)
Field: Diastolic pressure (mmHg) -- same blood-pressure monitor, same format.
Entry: 81 (mmHg)
